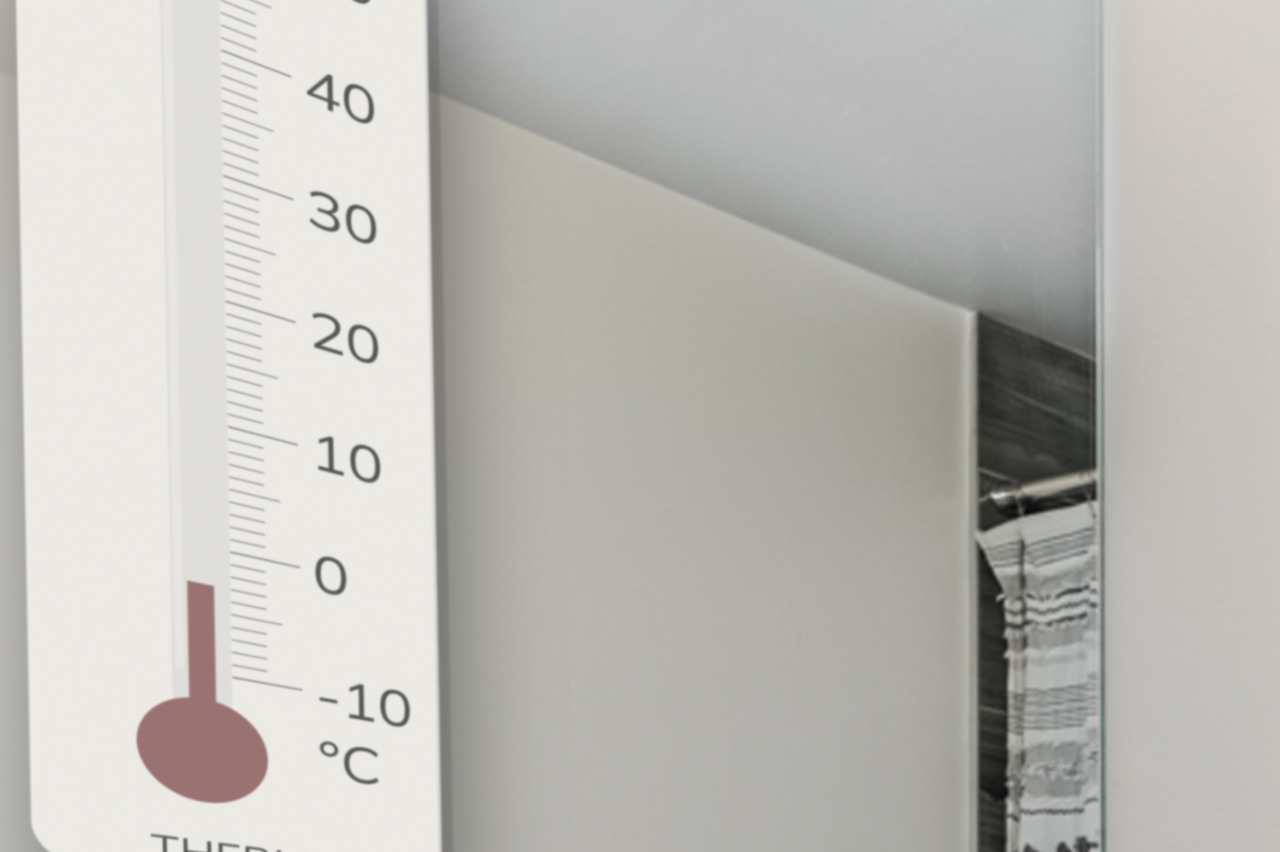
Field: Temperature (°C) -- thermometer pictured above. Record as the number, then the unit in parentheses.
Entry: -3 (°C)
